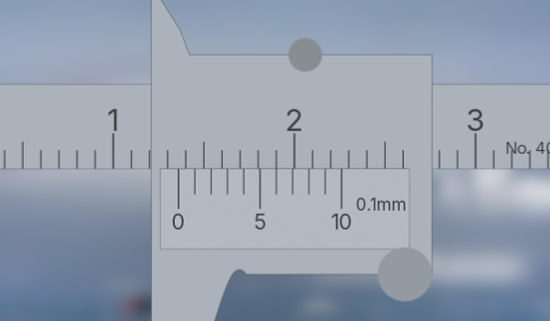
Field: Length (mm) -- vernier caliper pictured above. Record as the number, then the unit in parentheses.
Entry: 13.6 (mm)
